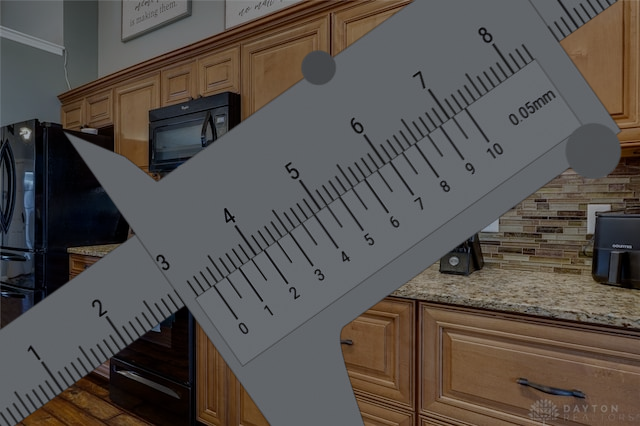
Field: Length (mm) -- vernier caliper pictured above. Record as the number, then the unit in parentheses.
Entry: 33.4 (mm)
